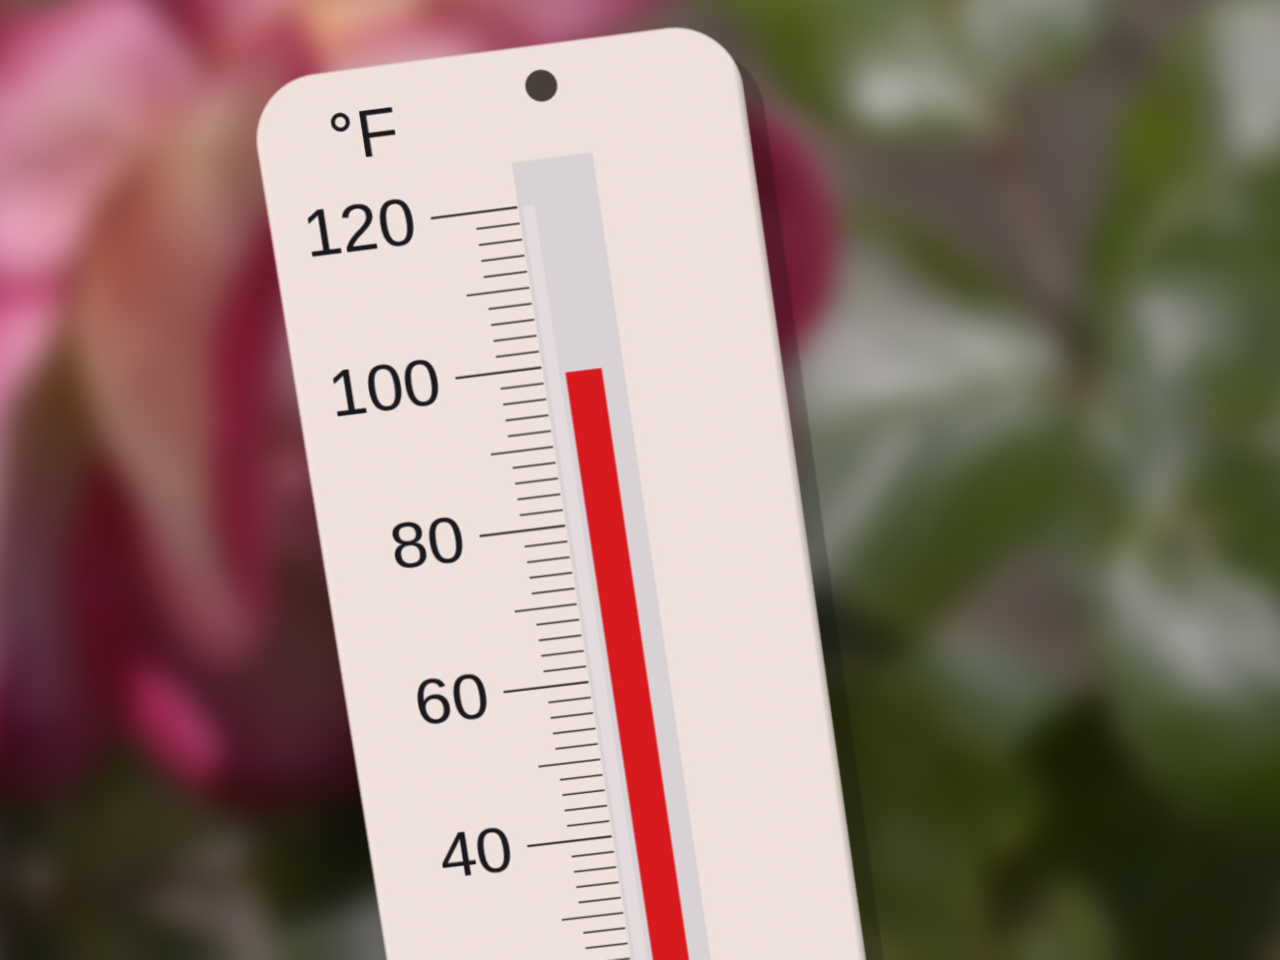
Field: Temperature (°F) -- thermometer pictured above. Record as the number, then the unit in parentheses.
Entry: 99 (°F)
